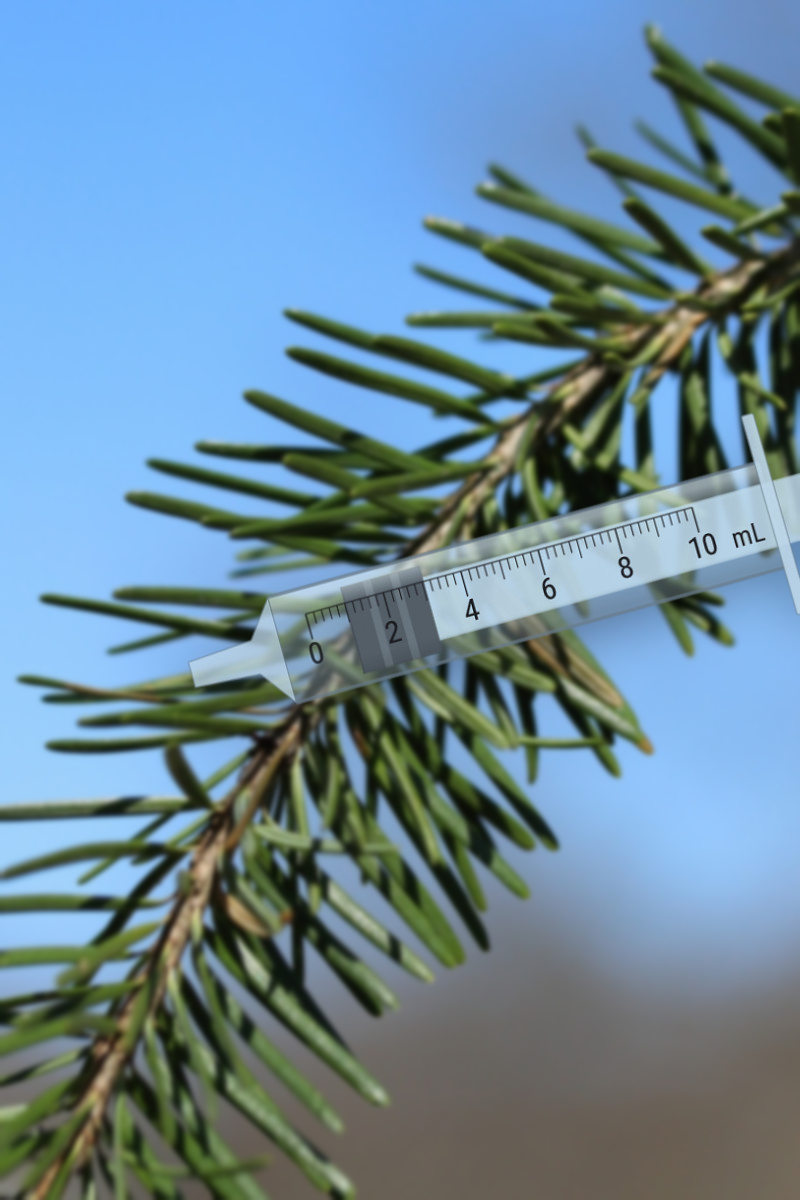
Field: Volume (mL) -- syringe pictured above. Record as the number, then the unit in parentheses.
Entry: 1 (mL)
